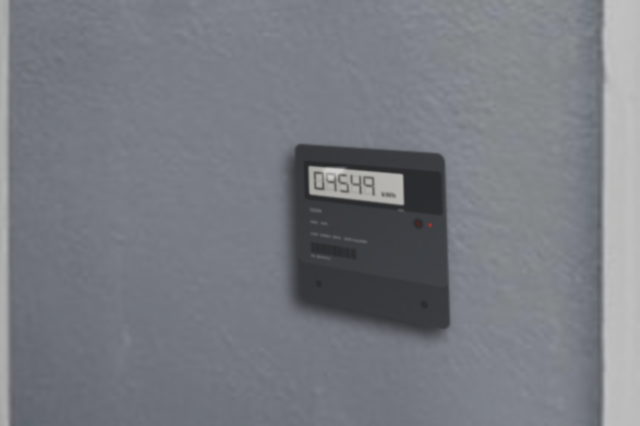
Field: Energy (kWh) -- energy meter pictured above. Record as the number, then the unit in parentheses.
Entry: 9549 (kWh)
